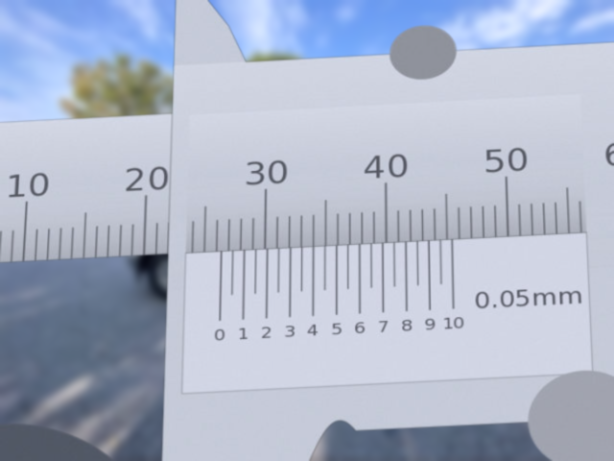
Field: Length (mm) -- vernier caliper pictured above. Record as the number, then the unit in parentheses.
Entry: 26.4 (mm)
